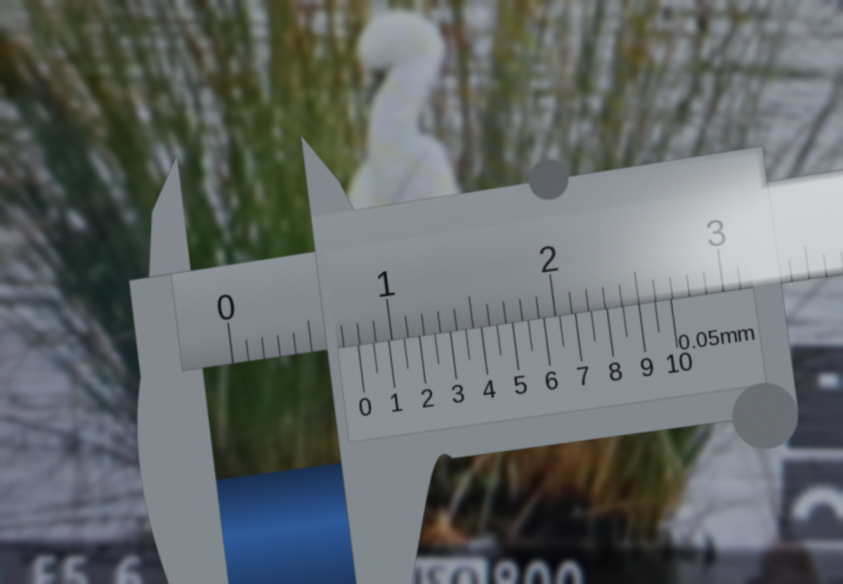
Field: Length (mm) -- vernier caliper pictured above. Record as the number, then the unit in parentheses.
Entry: 7.9 (mm)
